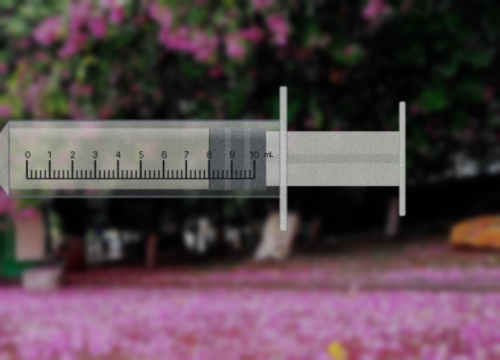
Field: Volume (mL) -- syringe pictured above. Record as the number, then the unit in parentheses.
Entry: 8 (mL)
